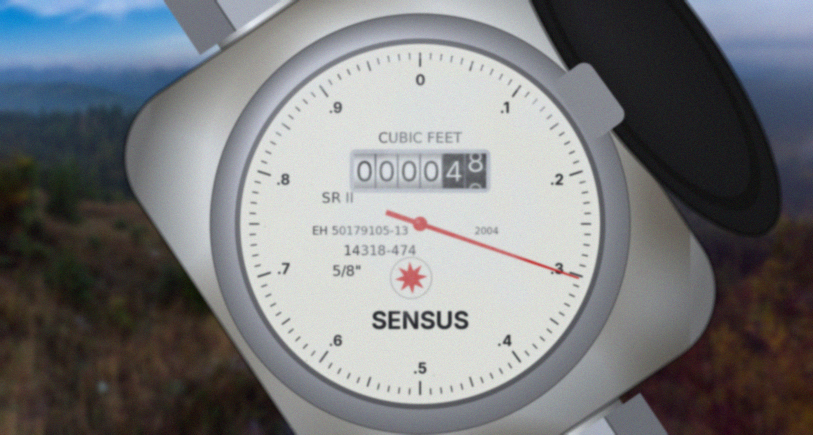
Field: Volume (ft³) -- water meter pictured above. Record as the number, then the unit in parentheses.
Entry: 48.30 (ft³)
